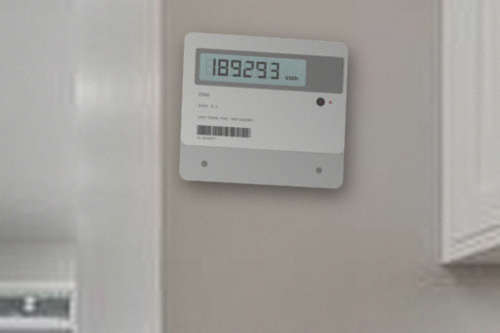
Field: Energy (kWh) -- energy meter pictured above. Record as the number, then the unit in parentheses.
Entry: 189293 (kWh)
